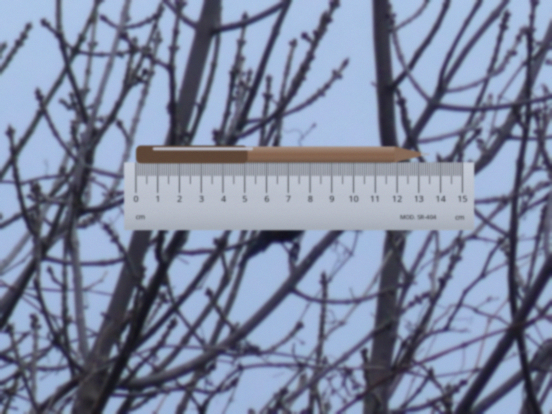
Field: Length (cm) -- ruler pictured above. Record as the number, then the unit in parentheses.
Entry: 13.5 (cm)
